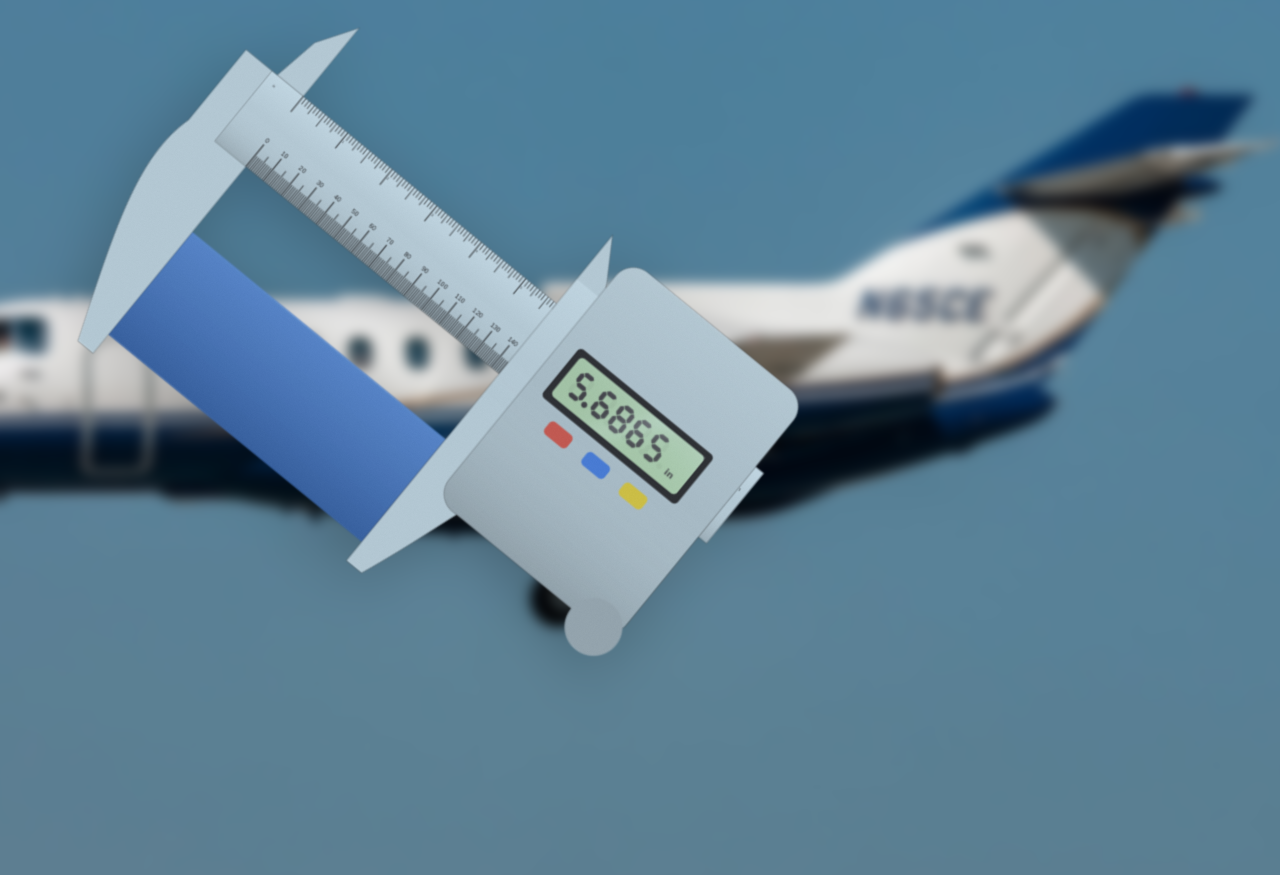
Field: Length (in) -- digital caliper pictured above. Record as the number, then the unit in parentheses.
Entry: 5.6865 (in)
